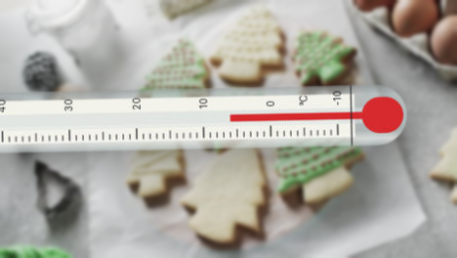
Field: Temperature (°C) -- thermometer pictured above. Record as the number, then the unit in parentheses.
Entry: 6 (°C)
